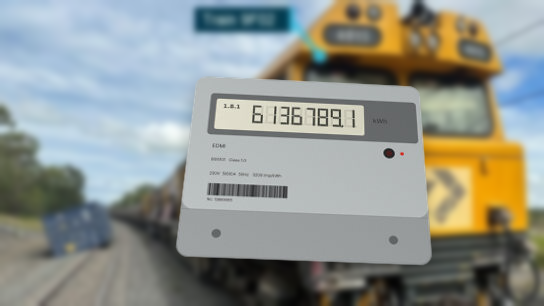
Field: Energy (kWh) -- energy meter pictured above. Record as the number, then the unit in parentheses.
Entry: 6136789.1 (kWh)
